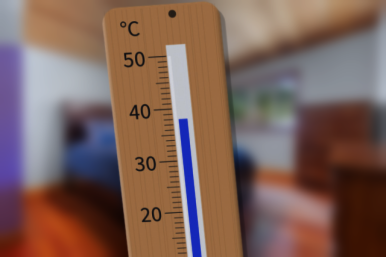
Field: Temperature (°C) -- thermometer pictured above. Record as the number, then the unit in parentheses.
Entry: 38 (°C)
